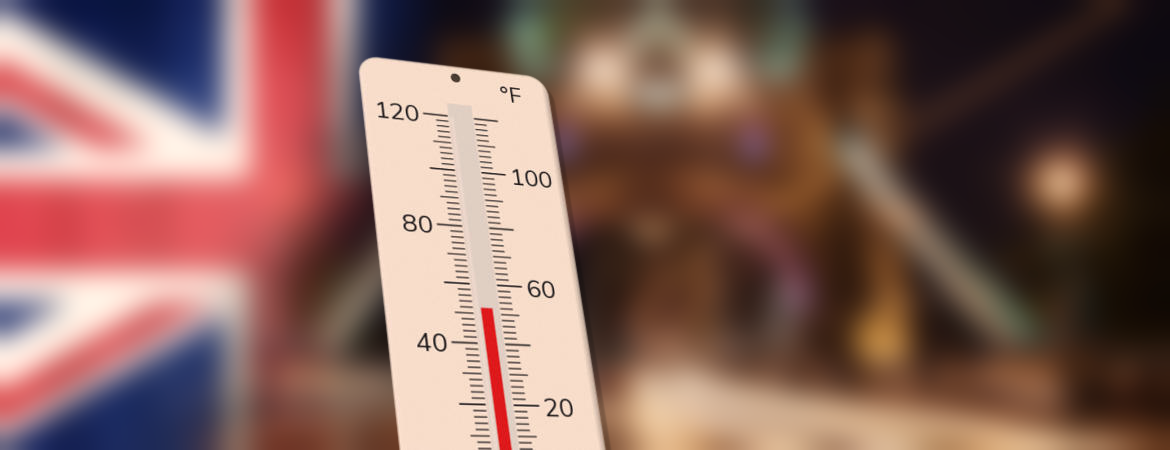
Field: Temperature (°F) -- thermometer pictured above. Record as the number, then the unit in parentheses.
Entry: 52 (°F)
